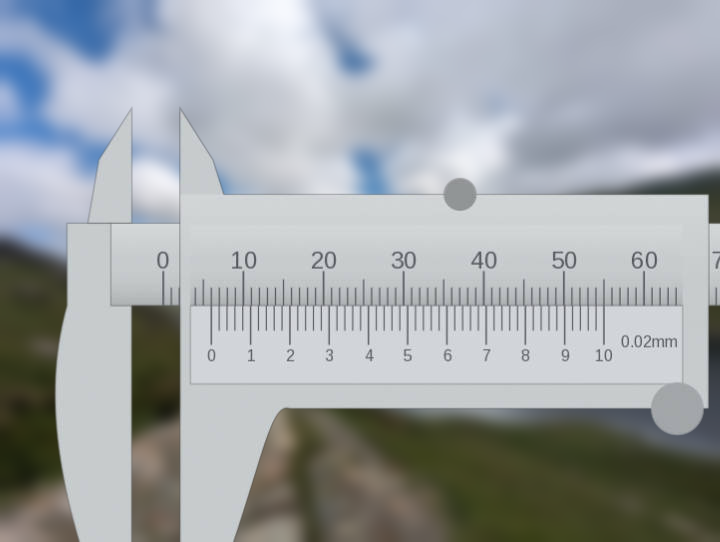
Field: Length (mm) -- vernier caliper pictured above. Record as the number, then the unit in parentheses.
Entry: 6.0 (mm)
